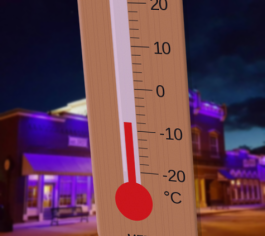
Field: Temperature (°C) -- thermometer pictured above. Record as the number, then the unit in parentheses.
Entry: -8 (°C)
